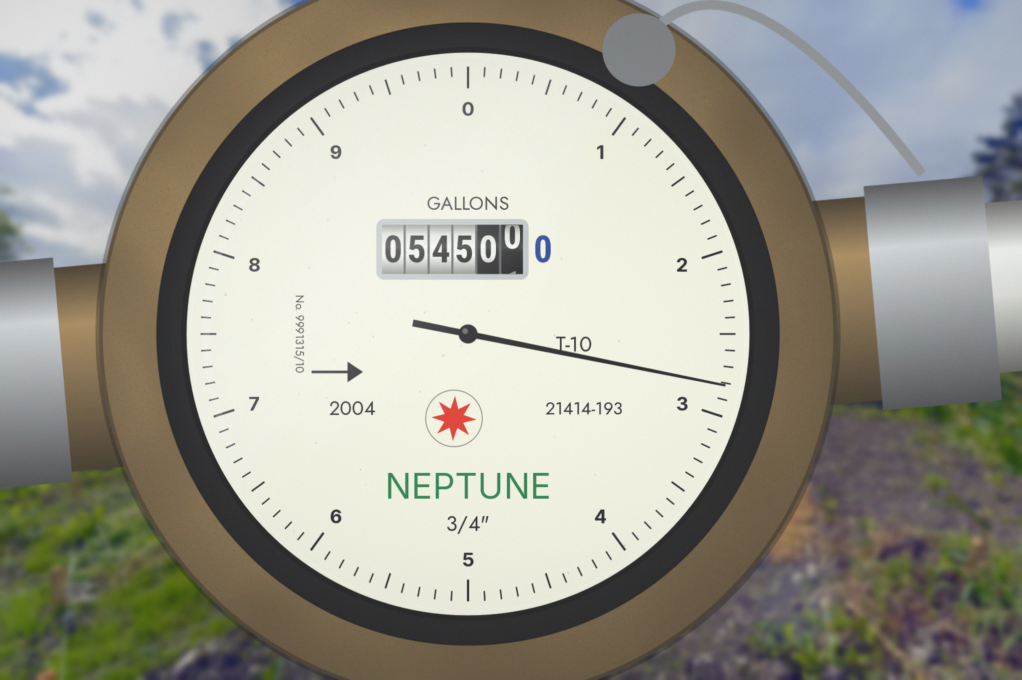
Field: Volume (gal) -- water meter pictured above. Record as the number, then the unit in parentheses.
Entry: 545002.8 (gal)
